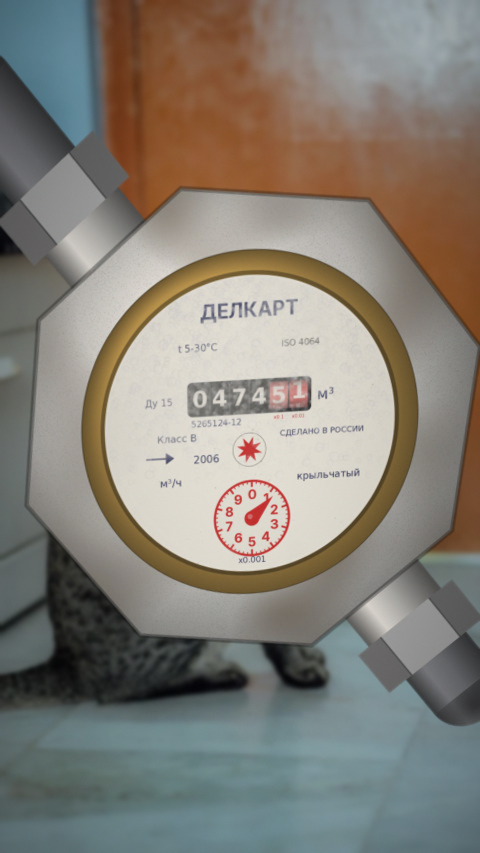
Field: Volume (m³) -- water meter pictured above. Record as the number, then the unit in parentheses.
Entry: 474.511 (m³)
